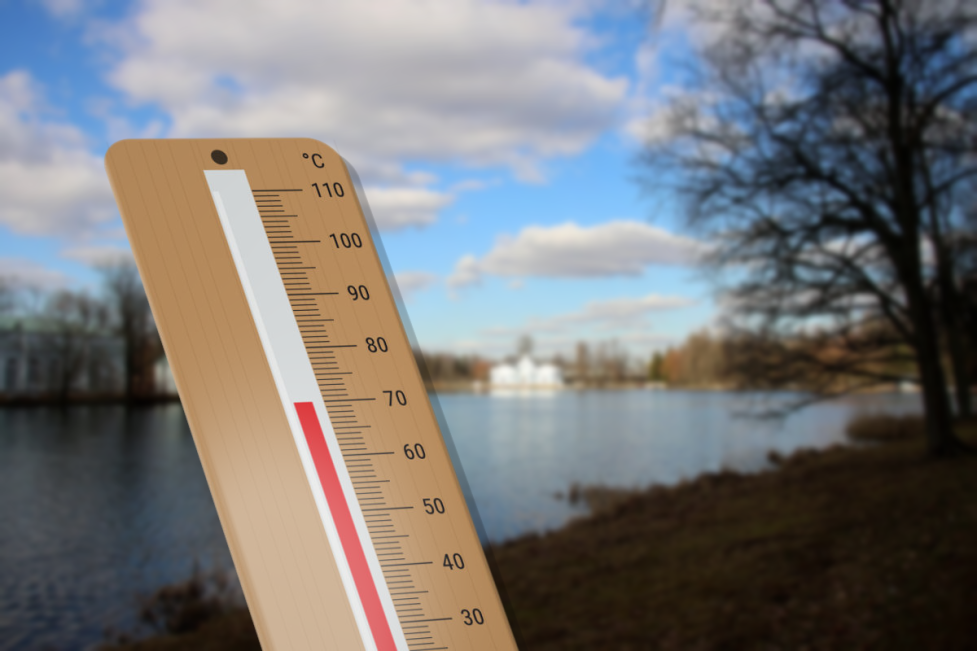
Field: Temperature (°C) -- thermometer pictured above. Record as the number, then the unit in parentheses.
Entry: 70 (°C)
